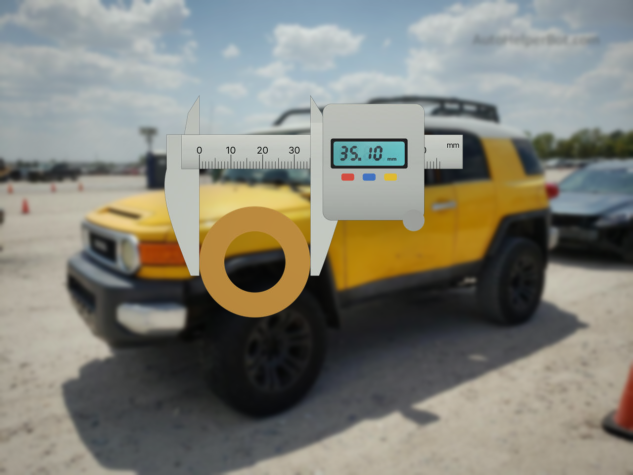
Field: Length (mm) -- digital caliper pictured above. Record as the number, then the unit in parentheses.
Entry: 35.10 (mm)
